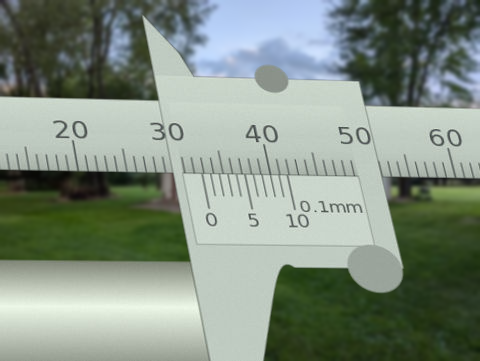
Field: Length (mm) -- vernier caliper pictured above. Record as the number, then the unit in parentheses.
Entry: 32.8 (mm)
